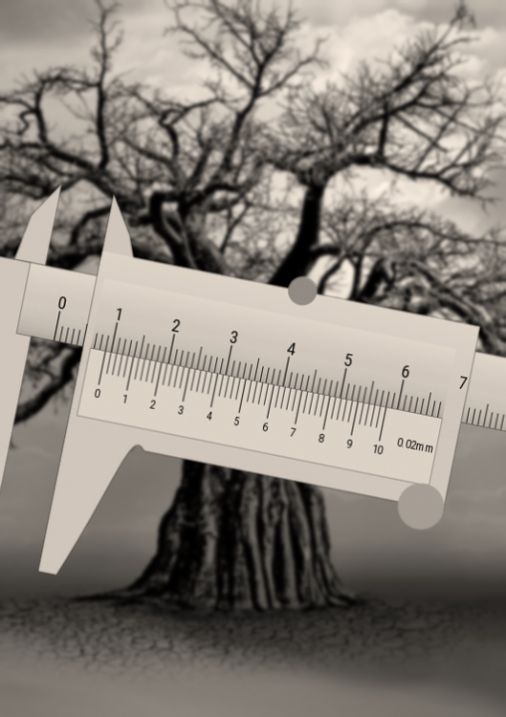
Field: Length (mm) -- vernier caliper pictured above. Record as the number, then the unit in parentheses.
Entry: 9.0 (mm)
